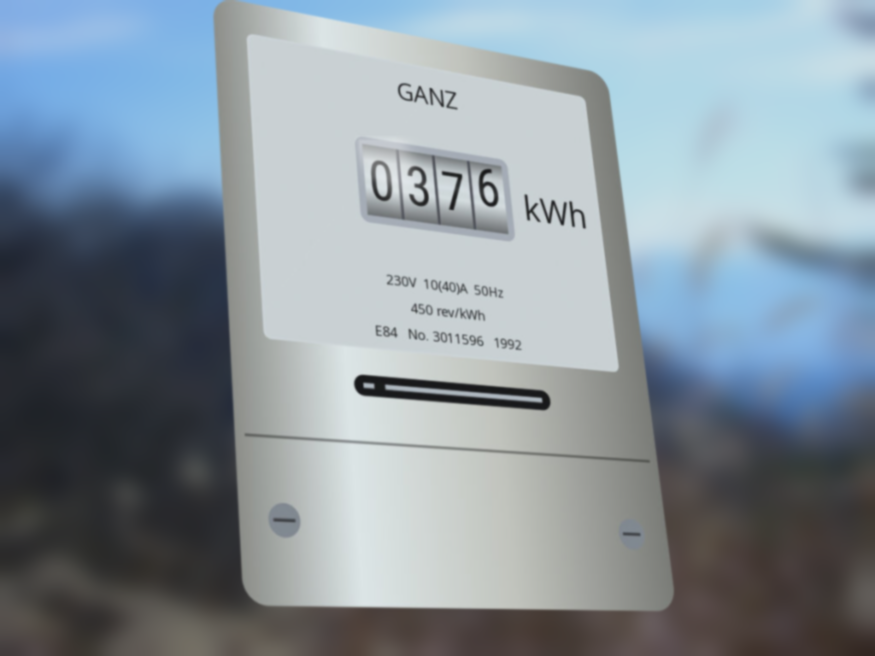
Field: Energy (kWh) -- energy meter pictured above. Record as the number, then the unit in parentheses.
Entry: 376 (kWh)
